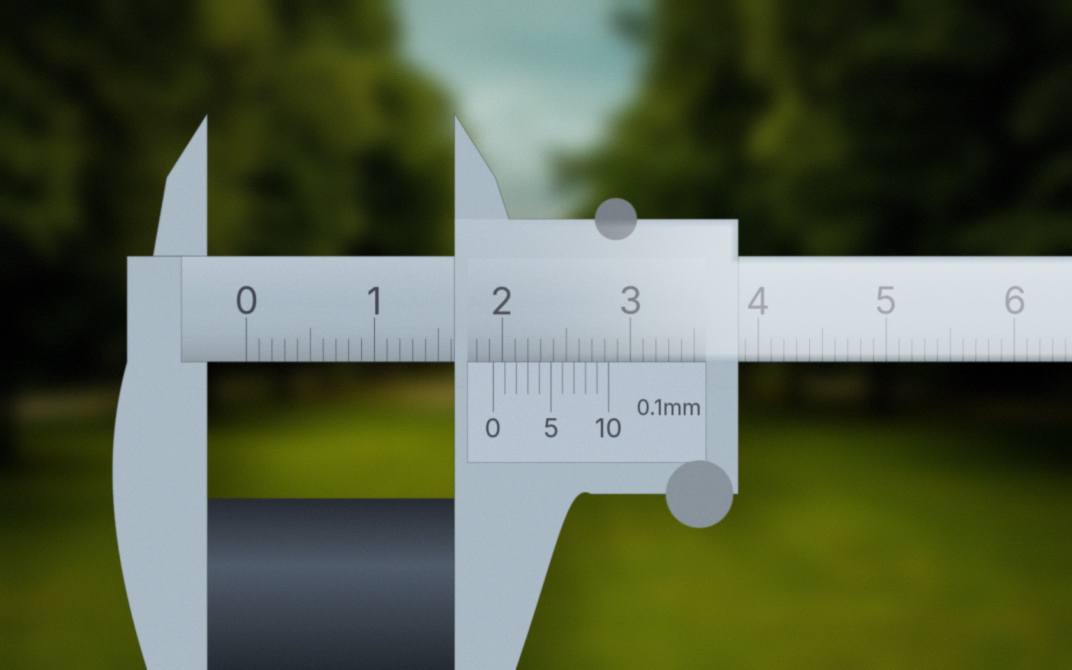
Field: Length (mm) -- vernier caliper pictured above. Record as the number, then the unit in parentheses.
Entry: 19.3 (mm)
